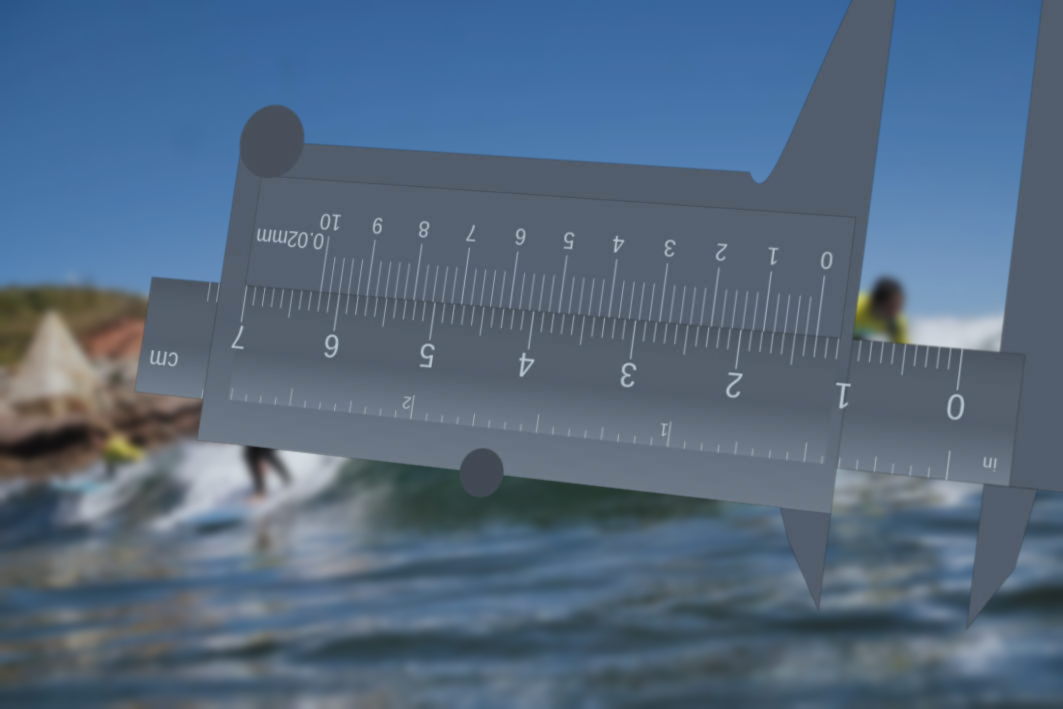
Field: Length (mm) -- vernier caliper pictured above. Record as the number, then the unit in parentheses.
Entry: 13.0 (mm)
